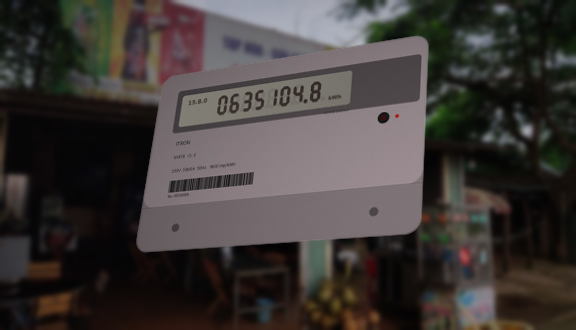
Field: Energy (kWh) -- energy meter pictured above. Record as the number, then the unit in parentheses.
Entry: 635104.8 (kWh)
